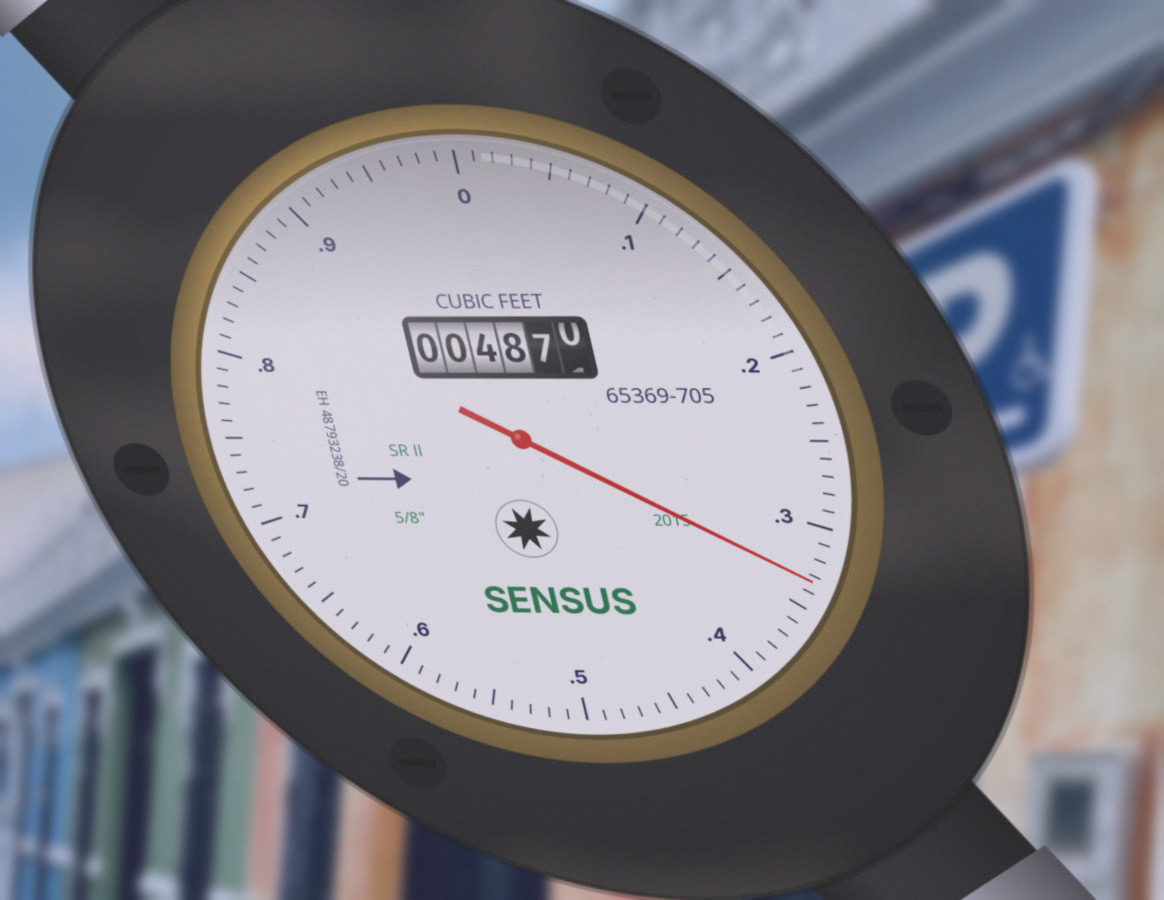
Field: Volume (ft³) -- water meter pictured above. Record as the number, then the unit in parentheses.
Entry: 4870.33 (ft³)
